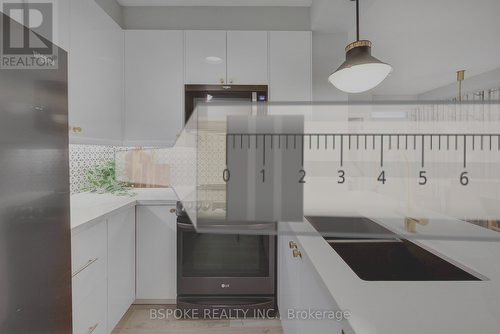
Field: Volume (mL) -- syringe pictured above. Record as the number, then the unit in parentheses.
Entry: 0 (mL)
